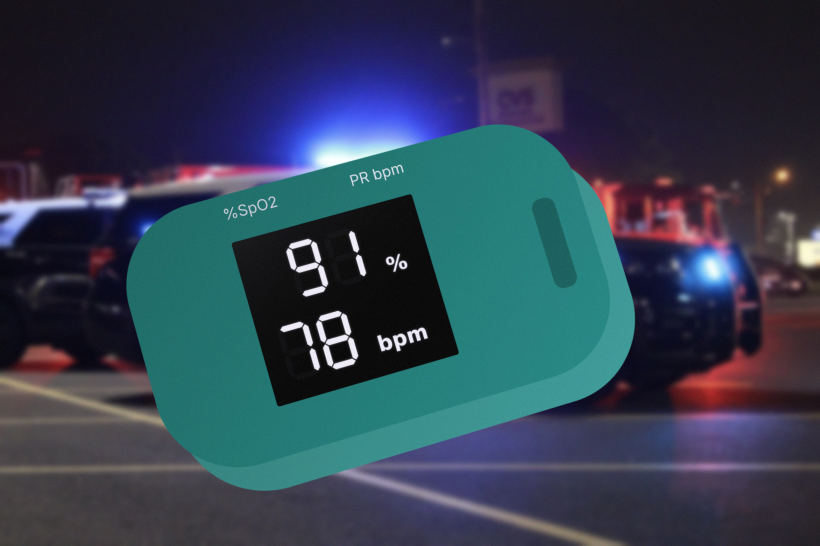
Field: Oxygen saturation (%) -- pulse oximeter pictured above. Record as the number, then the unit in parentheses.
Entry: 91 (%)
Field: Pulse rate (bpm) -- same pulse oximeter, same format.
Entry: 78 (bpm)
